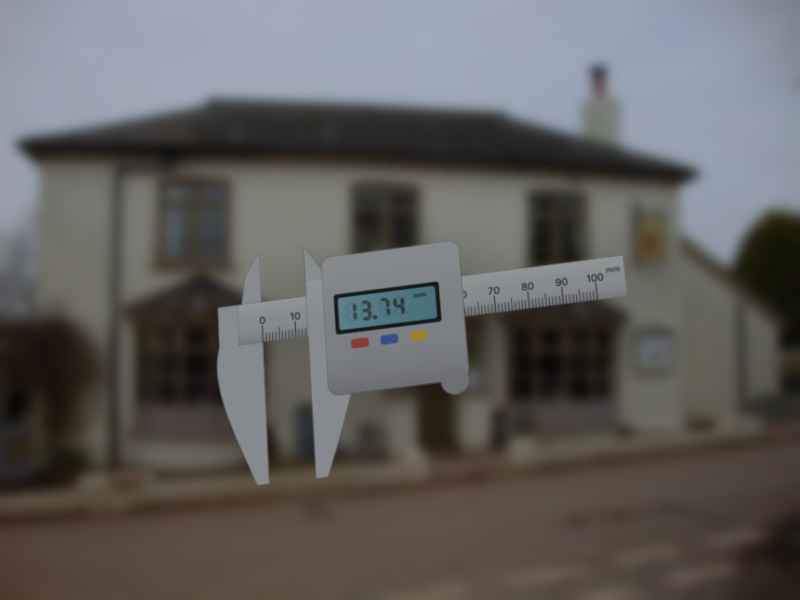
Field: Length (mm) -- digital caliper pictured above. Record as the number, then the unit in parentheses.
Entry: 13.74 (mm)
